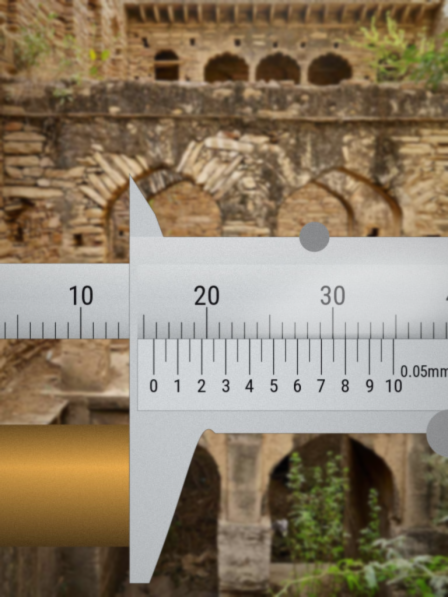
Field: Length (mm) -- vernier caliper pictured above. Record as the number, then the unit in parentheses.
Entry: 15.8 (mm)
